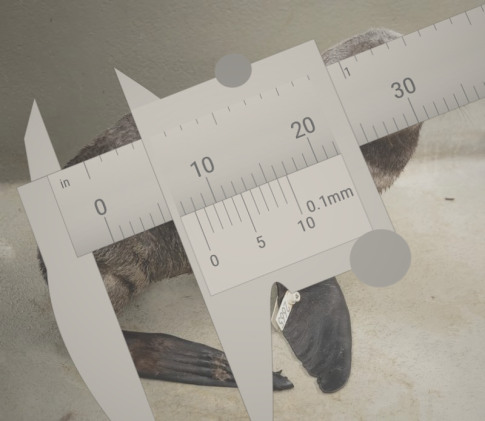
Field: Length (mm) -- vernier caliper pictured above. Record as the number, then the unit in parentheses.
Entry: 7.9 (mm)
